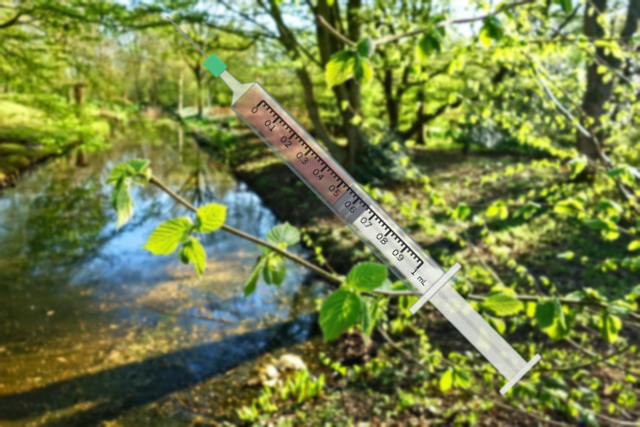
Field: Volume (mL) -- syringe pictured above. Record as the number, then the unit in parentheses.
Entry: 0.54 (mL)
